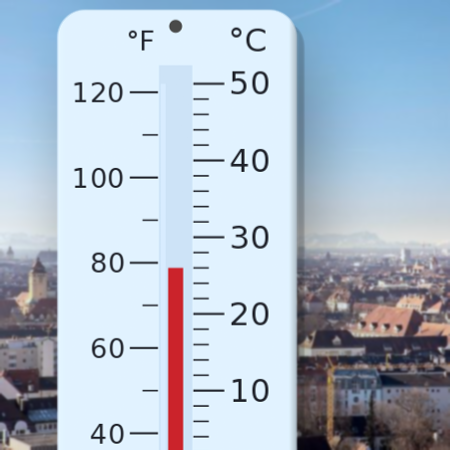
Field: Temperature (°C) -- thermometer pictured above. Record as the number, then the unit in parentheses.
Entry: 26 (°C)
